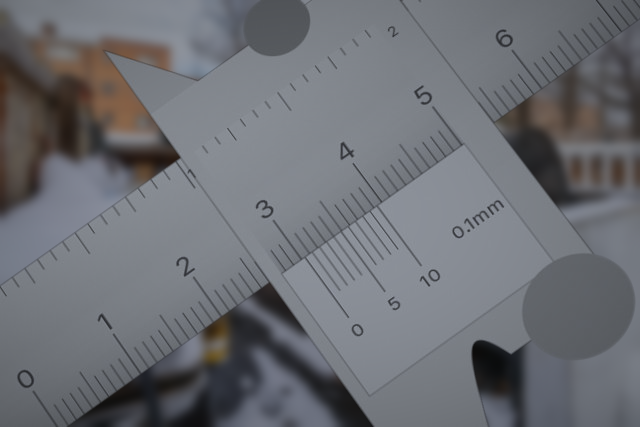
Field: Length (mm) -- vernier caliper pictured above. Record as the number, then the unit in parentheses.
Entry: 30.4 (mm)
